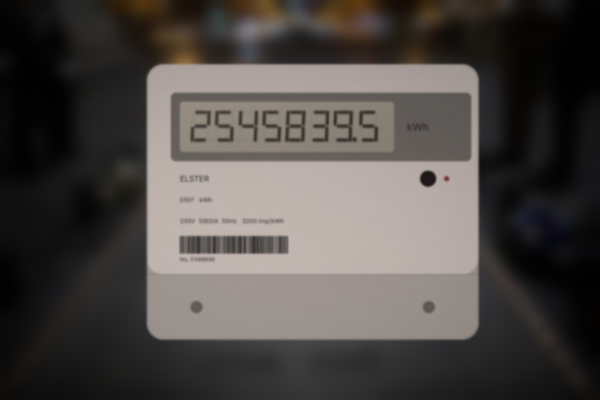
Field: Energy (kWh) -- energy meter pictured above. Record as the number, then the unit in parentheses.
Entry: 2545839.5 (kWh)
